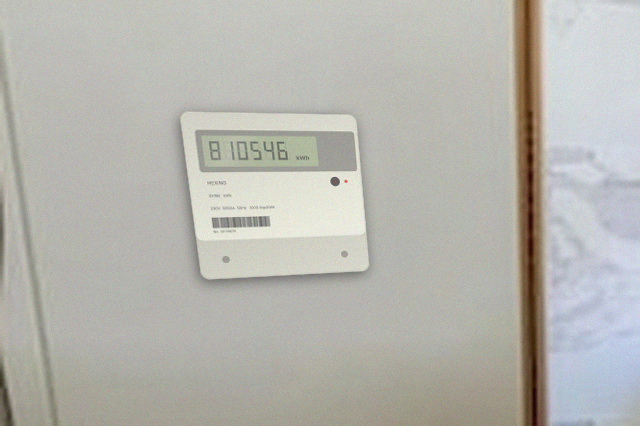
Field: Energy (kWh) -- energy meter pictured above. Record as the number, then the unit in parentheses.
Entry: 810546 (kWh)
